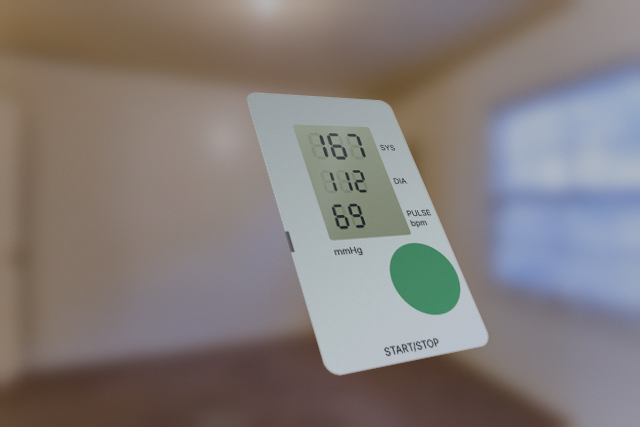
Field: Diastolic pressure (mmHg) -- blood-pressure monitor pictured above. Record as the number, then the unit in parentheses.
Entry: 112 (mmHg)
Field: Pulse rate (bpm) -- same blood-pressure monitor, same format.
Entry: 69 (bpm)
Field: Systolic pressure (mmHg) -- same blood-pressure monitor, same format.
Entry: 167 (mmHg)
